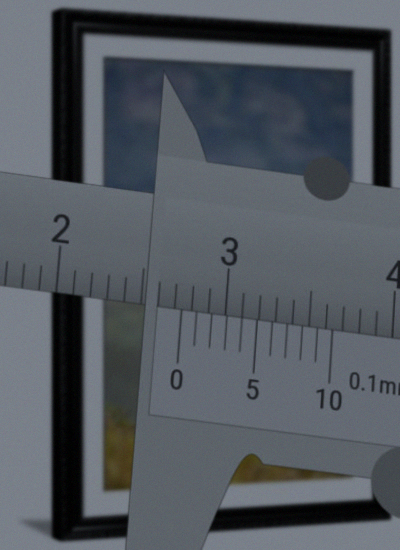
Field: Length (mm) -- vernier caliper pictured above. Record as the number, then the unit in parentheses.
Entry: 27.4 (mm)
